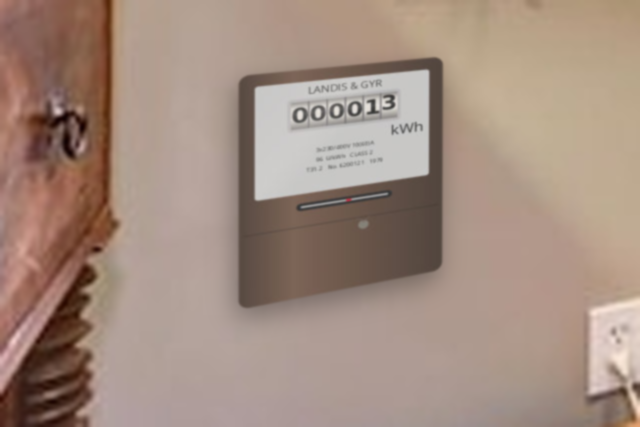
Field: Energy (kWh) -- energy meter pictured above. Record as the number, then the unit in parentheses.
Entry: 13 (kWh)
